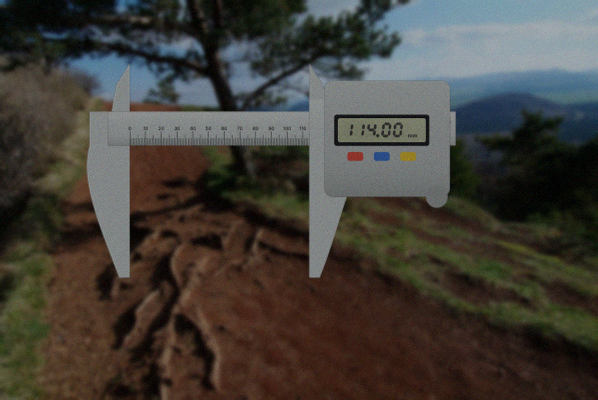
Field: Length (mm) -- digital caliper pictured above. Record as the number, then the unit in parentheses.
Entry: 114.00 (mm)
